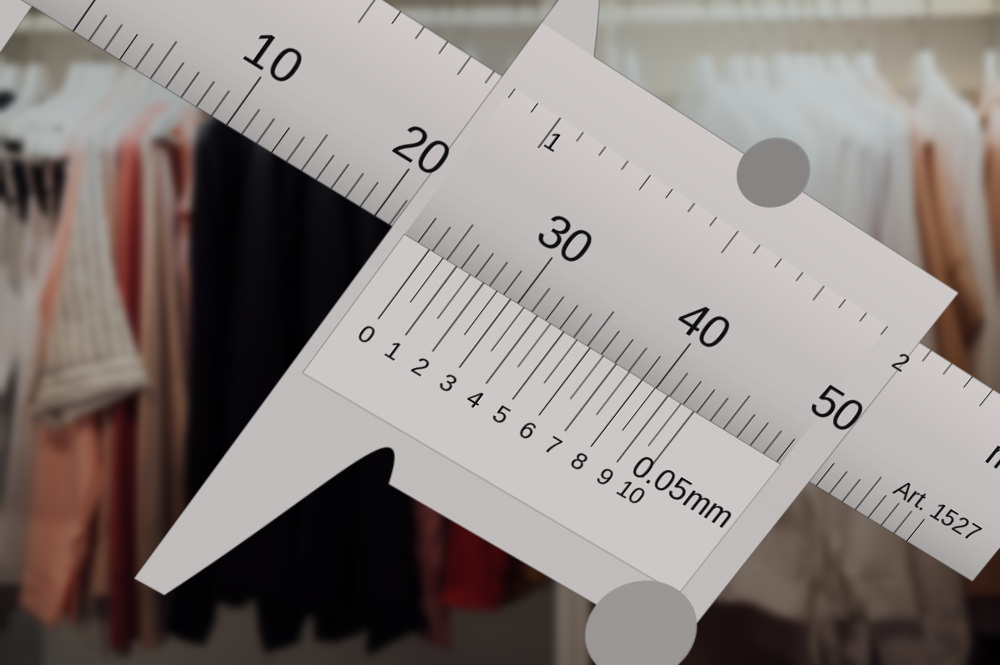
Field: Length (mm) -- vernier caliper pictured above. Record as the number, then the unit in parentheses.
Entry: 23.8 (mm)
